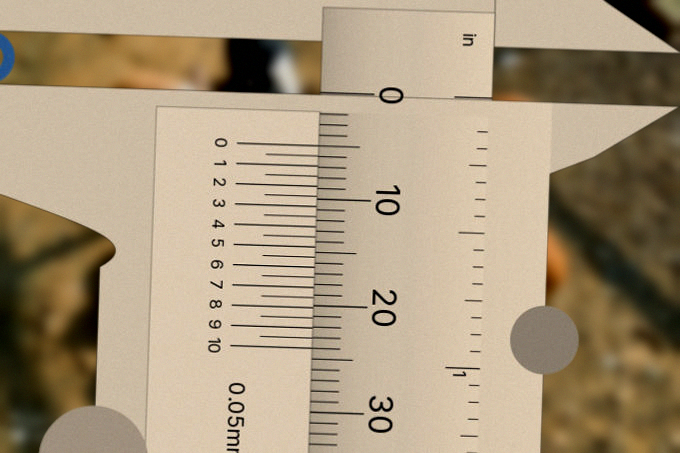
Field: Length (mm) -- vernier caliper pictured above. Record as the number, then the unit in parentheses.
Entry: 5.0 (mm)
